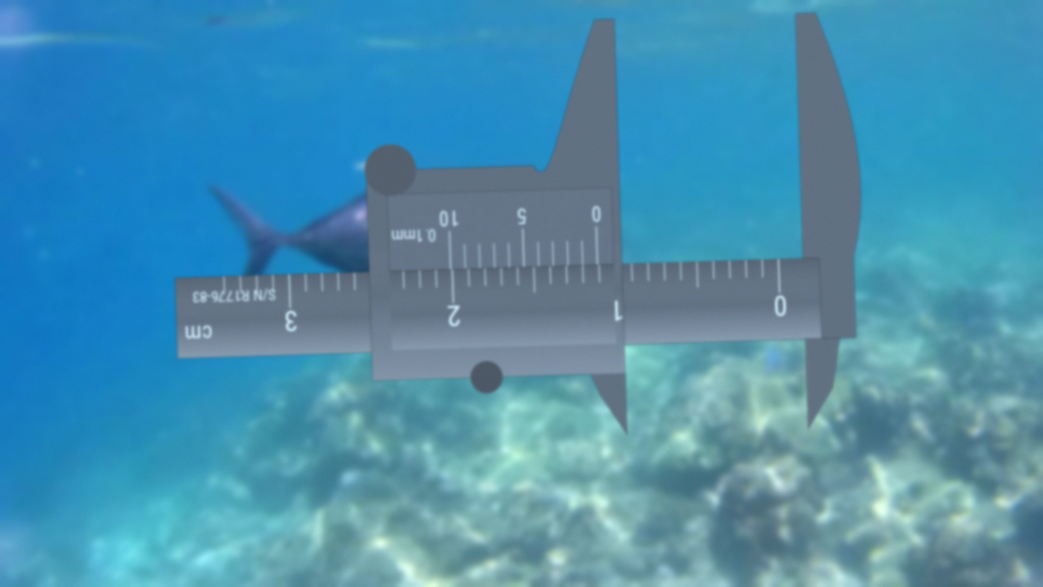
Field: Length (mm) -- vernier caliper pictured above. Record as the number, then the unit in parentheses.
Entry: 11.1 (mm)
